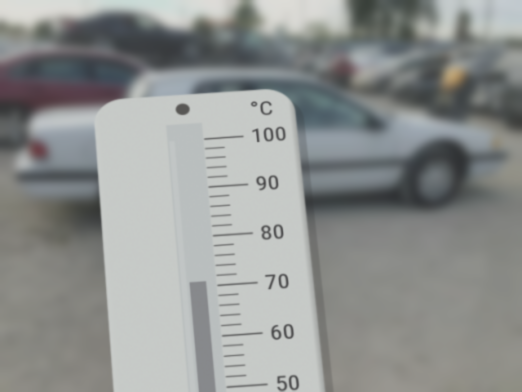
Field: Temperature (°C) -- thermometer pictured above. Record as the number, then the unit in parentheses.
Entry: 71 (°C)
